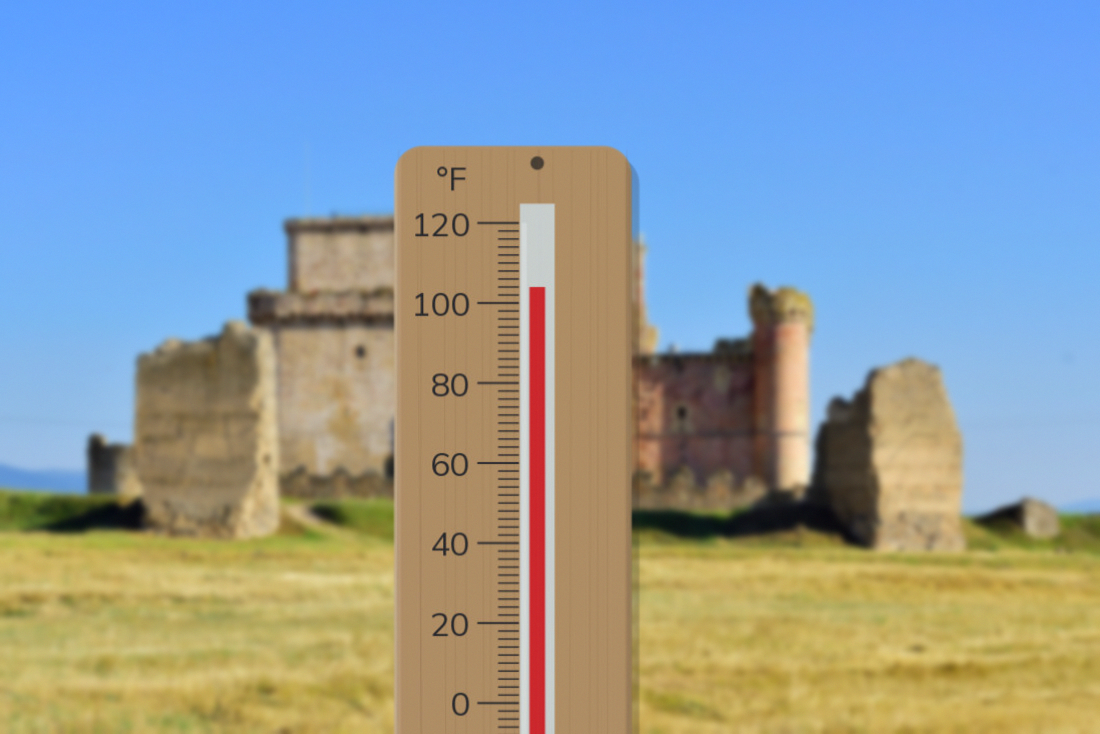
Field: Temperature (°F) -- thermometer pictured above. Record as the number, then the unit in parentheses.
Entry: 104 (°F)
